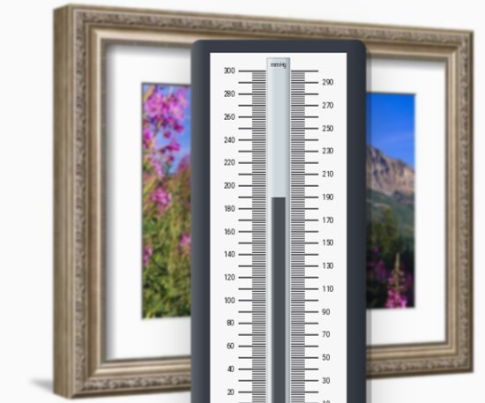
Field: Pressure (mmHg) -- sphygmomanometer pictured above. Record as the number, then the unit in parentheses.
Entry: 190 (mmHg)
